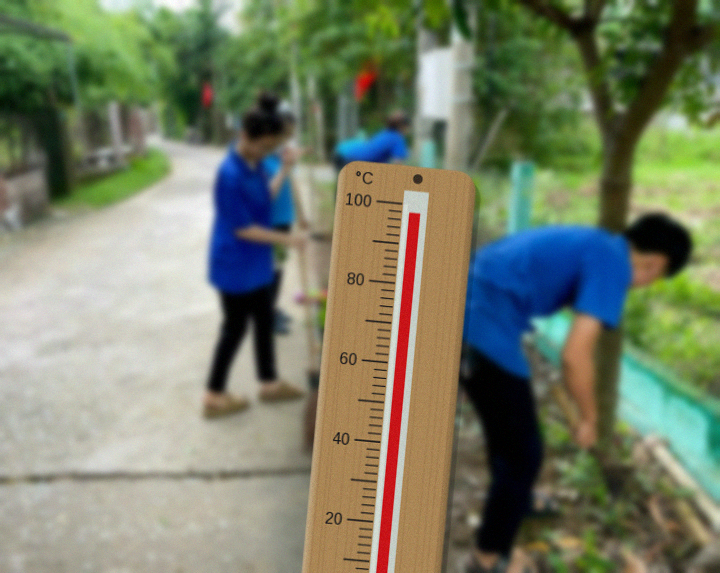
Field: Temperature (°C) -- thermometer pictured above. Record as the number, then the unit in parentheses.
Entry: 98 (°C)
